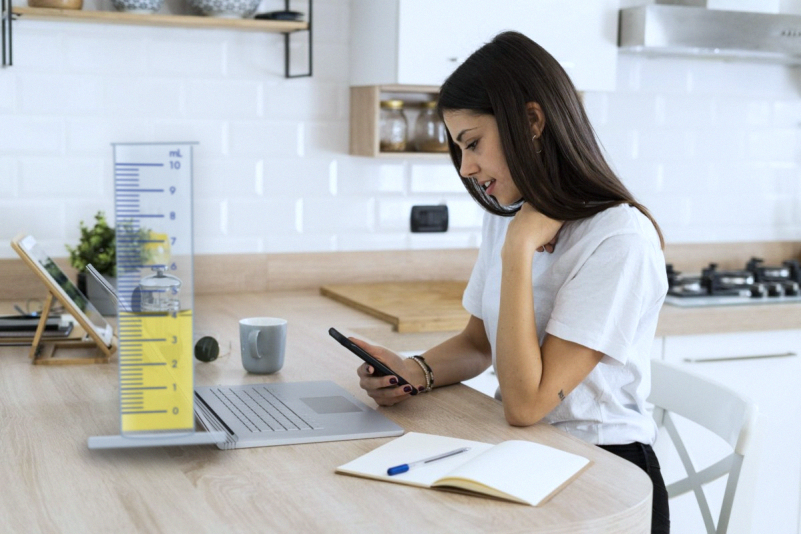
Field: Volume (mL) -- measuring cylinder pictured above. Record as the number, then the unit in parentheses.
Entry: 4 (mL)
